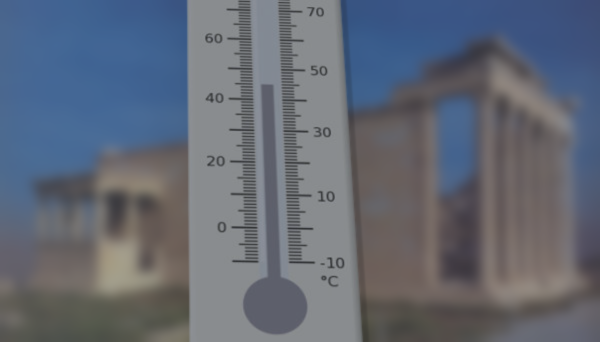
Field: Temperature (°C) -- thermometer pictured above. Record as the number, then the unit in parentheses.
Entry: 45 (°C)
